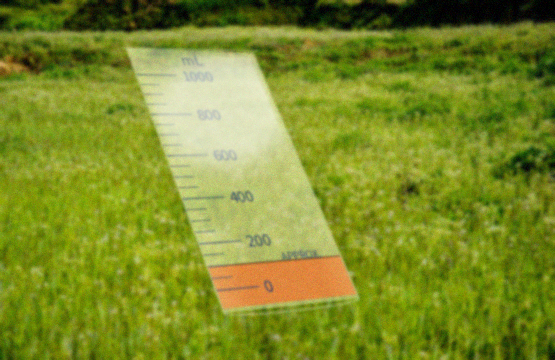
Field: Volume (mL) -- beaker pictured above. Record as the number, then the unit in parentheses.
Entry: 100 (mL)
